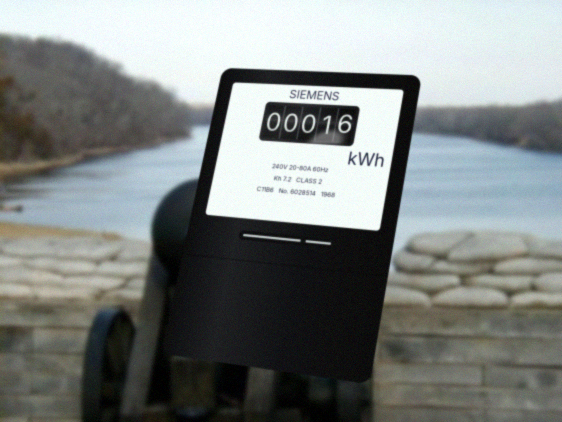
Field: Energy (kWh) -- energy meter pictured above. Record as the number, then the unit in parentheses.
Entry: 16 (kWh)
